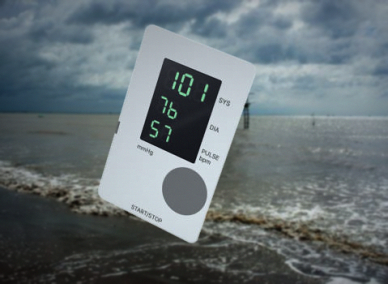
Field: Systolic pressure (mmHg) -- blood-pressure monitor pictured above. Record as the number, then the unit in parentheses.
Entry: 101 (mmHg)
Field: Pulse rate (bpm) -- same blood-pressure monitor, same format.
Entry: 57 (bpm)
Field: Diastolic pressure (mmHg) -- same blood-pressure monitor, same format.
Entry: 76 (mmHg)
